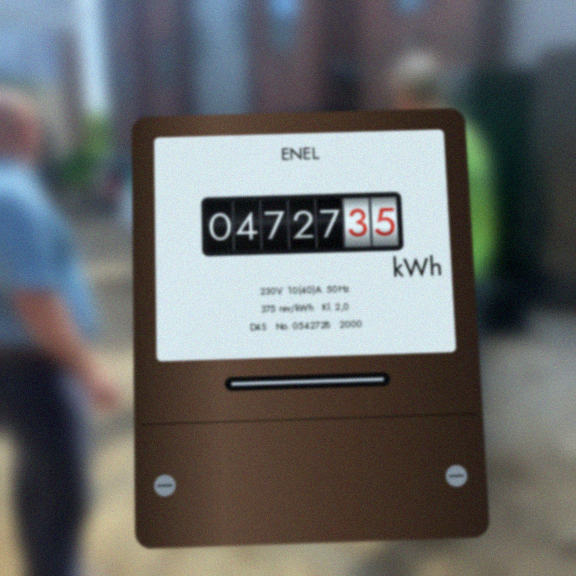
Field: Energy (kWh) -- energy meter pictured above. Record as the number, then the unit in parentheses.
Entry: 4727.35 (kWh)
